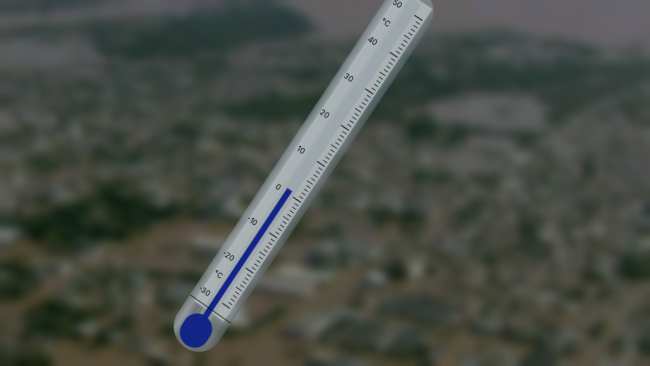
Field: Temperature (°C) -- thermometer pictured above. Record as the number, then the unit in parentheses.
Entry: 1 (°C)
